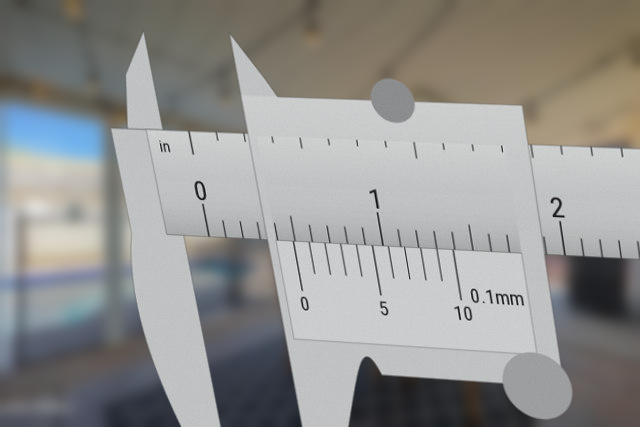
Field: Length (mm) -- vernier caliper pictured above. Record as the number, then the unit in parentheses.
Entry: 4.9 (mm)
